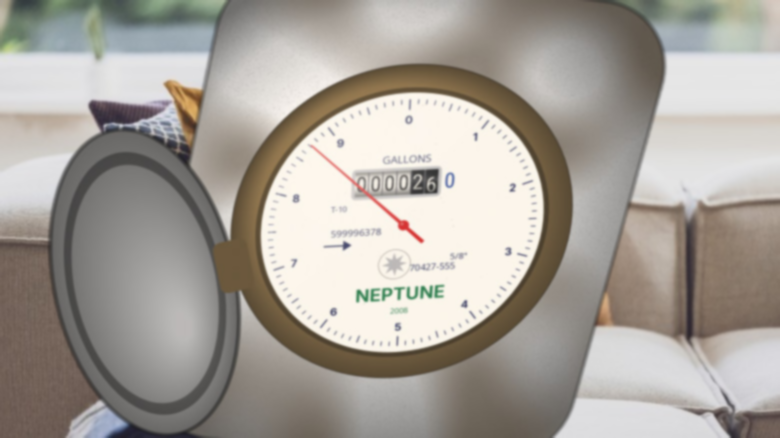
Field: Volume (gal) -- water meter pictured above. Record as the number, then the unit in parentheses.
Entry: 258.7 (gal)
